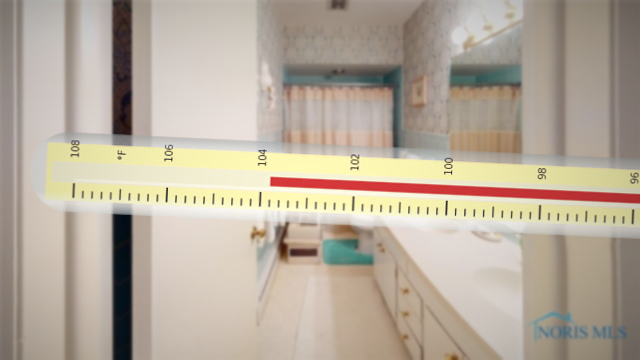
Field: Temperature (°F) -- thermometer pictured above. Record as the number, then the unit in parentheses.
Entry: 103.8 (°F)
